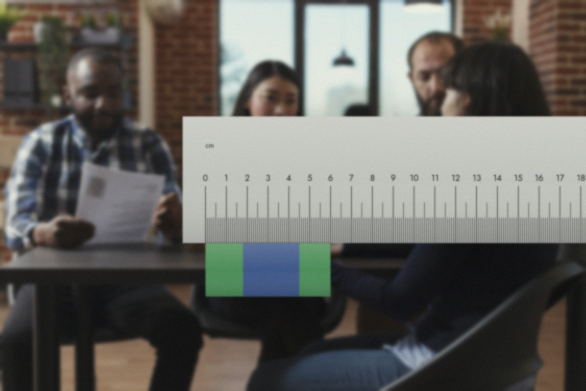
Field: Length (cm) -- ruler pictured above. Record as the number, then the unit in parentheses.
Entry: 6 (cm)
